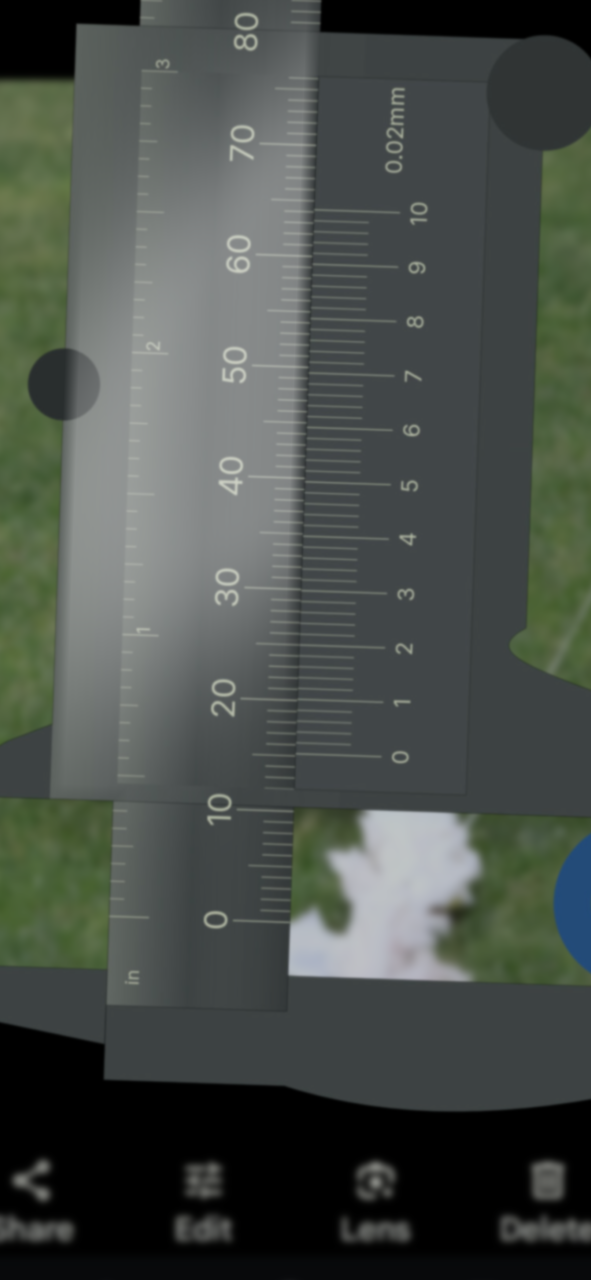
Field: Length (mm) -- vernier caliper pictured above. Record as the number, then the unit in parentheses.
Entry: 15.2 (mm)
